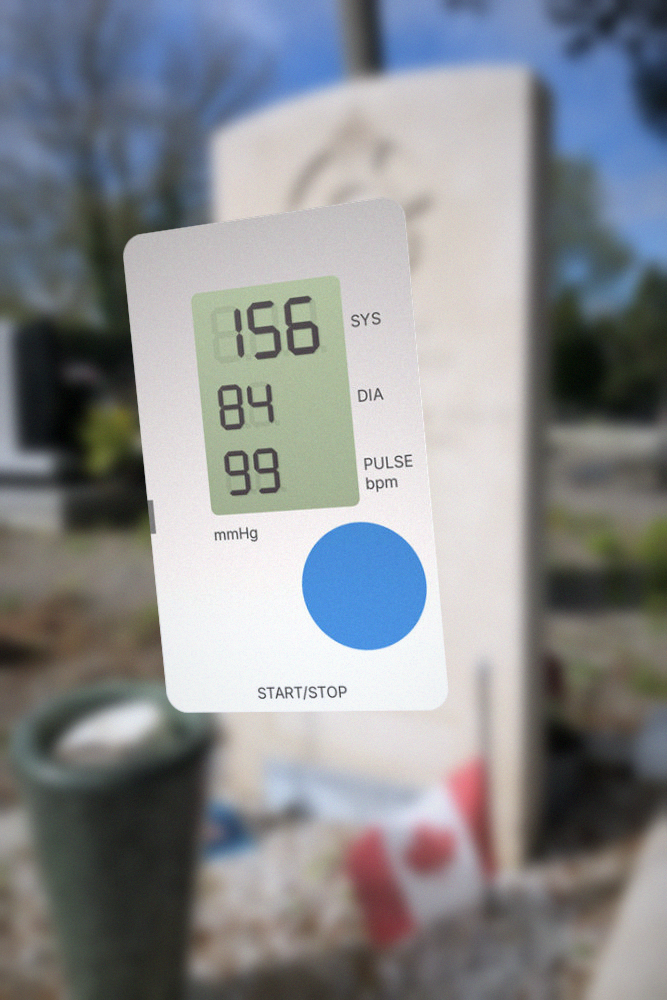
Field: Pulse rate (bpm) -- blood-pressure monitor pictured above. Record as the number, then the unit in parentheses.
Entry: 99 (bpm)
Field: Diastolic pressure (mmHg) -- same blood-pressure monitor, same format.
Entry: 84 (mmHg)
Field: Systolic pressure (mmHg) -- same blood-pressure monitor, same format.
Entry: 156 (mmHg)
